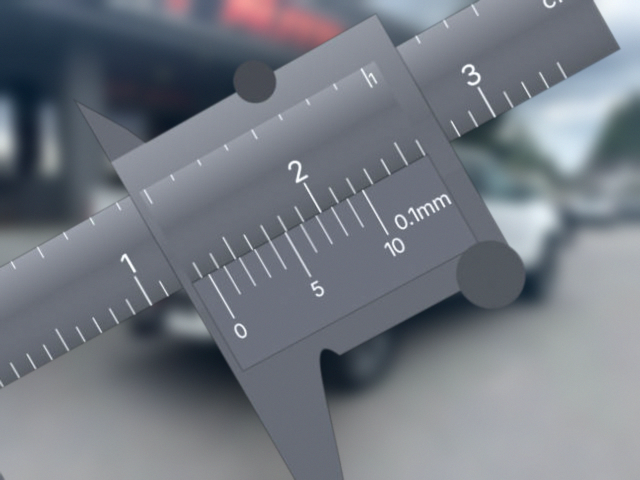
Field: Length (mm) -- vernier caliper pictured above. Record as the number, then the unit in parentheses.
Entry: 13.4 (mm)
